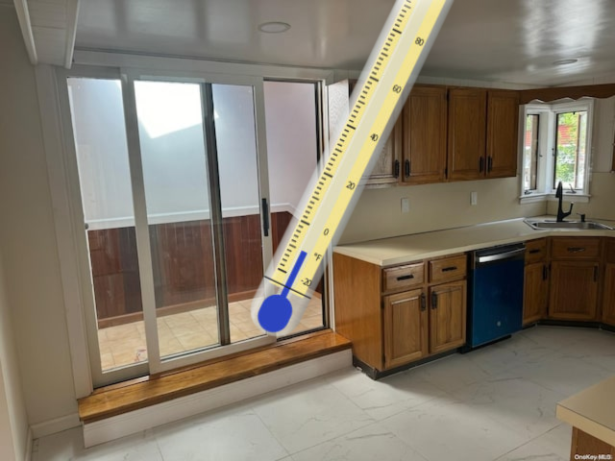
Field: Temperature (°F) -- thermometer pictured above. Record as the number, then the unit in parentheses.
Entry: -10 (°F)
